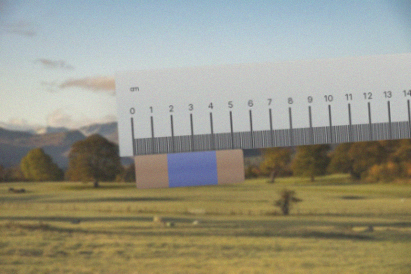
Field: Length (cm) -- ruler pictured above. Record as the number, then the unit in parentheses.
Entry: 5.5 (cm)
